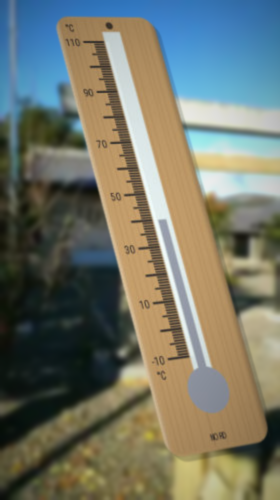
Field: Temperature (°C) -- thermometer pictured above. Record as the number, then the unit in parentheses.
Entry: 40 (°C)
